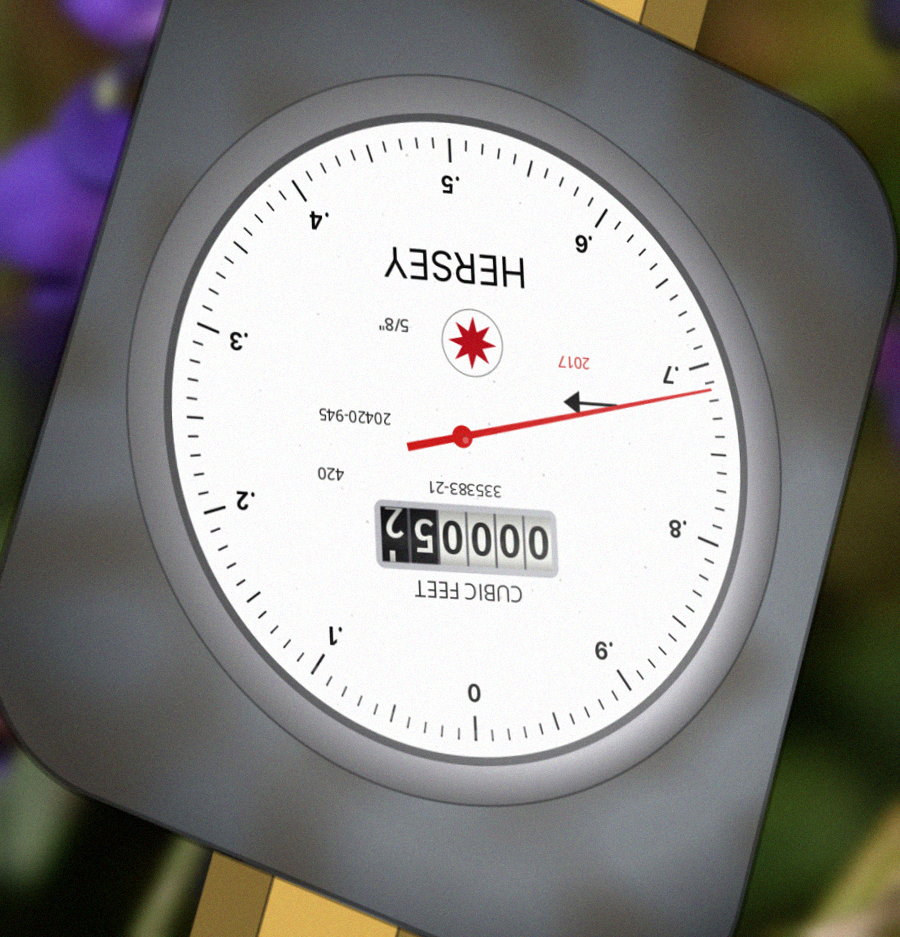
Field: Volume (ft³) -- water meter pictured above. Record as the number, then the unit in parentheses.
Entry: 51.71 (ft³)
